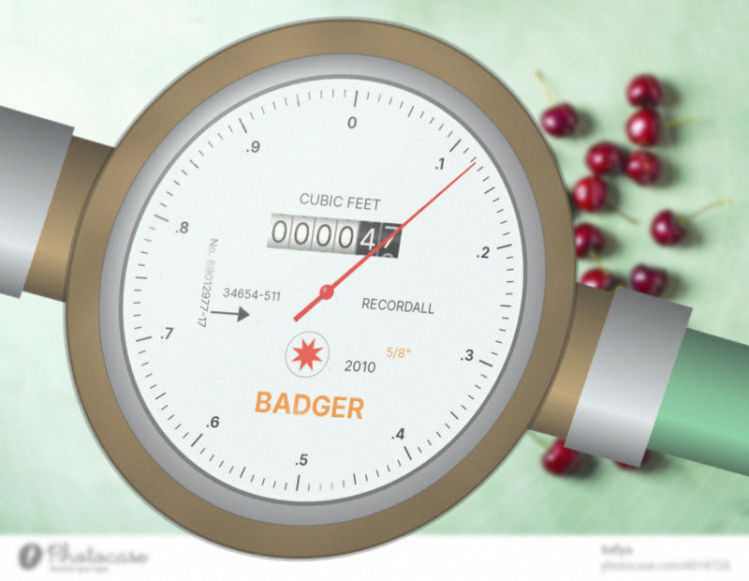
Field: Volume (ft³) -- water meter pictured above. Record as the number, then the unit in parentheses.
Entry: 47.12 (ft³)
